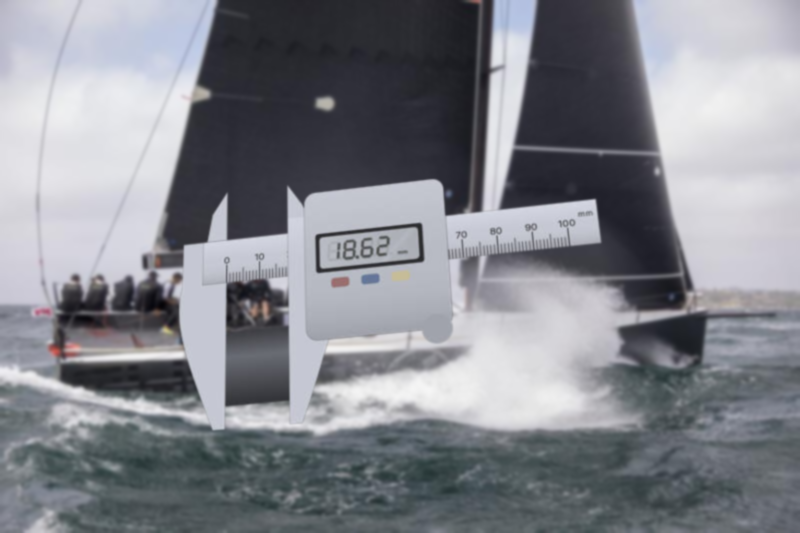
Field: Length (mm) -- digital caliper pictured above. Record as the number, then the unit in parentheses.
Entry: 18.62 (mm)
